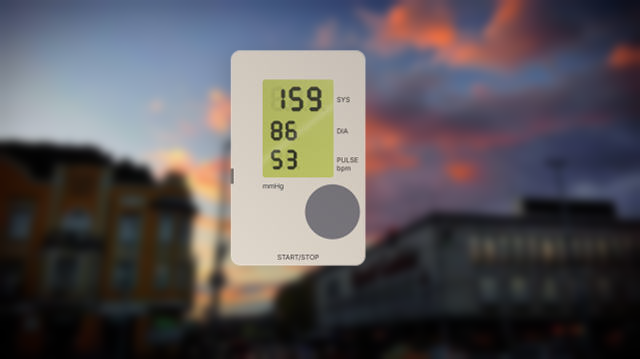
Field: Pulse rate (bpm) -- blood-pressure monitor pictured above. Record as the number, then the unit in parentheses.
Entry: 53 (bpm)
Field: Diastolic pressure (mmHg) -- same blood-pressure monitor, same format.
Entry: 86 (mmHg)
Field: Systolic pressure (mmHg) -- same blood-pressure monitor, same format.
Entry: 159 (mmHg)
